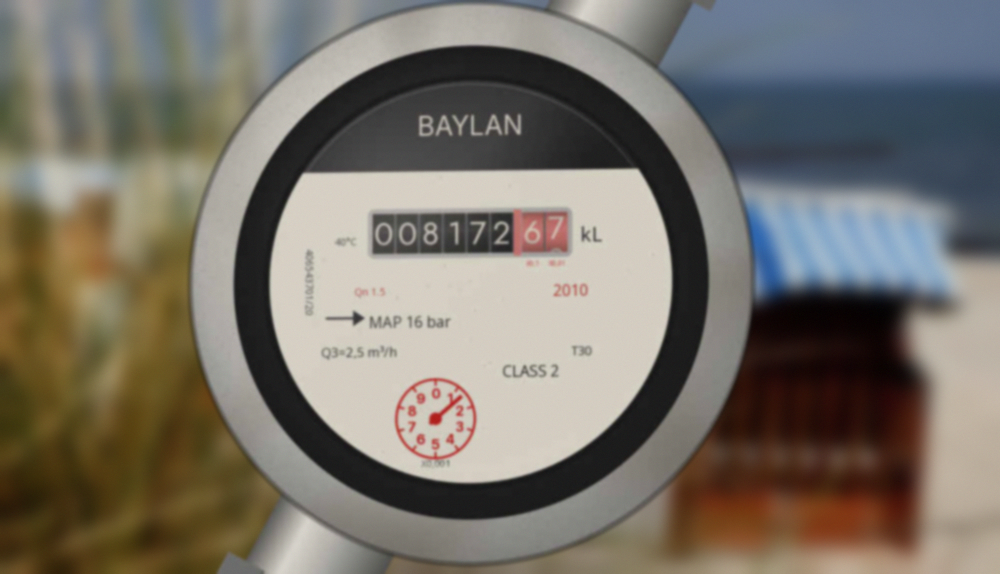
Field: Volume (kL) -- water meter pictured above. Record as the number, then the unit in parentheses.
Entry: 8172.671 (kL)
